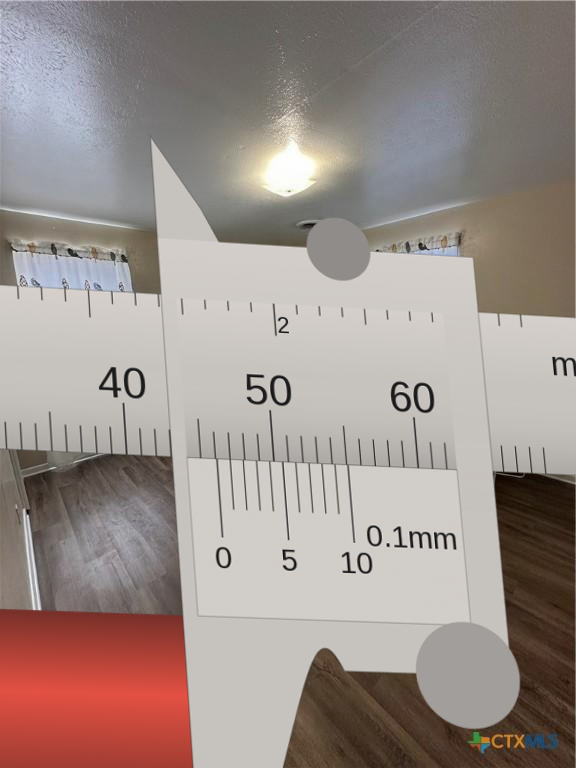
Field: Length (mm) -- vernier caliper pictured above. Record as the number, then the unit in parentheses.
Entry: 46.1 (mm)
